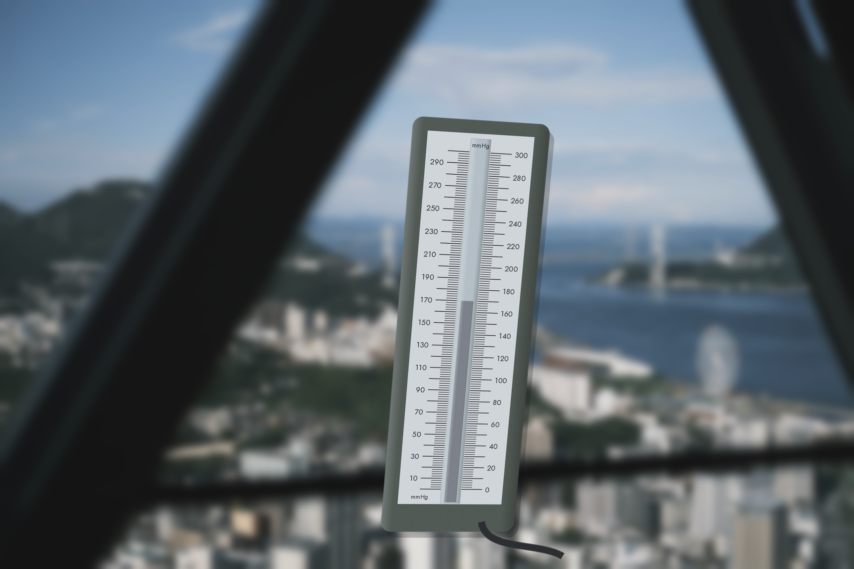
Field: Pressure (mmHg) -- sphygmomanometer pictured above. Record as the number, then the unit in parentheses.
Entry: 170 (mmHg)
